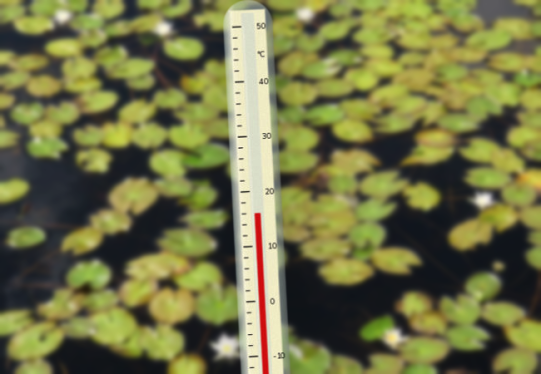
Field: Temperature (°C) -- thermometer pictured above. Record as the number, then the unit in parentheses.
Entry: 16 (°C)
